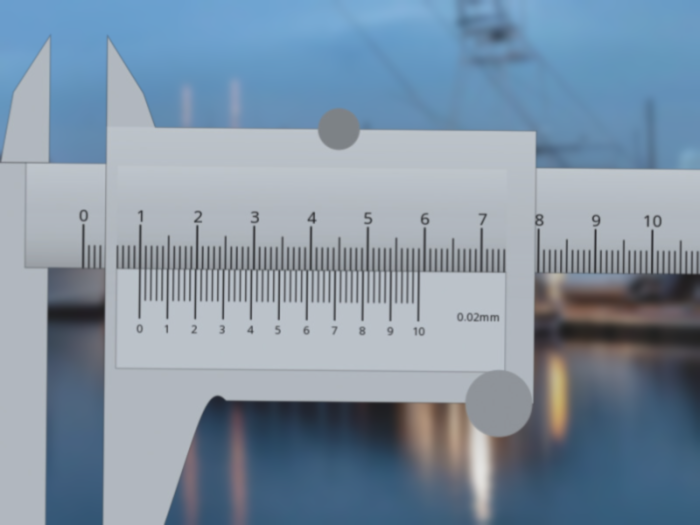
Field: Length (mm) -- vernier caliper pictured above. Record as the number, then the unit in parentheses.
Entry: 10.0 (mm)
